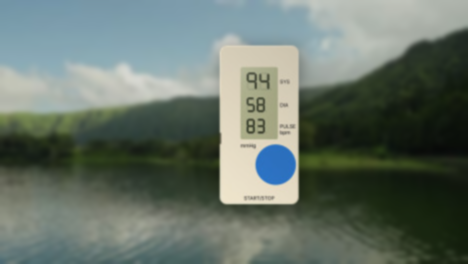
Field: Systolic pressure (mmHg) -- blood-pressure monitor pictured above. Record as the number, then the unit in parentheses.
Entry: 94 (mmHg)
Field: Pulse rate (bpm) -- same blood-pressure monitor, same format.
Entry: 83 (bpm)
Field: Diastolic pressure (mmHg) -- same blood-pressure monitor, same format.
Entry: 58 (mmHg)
